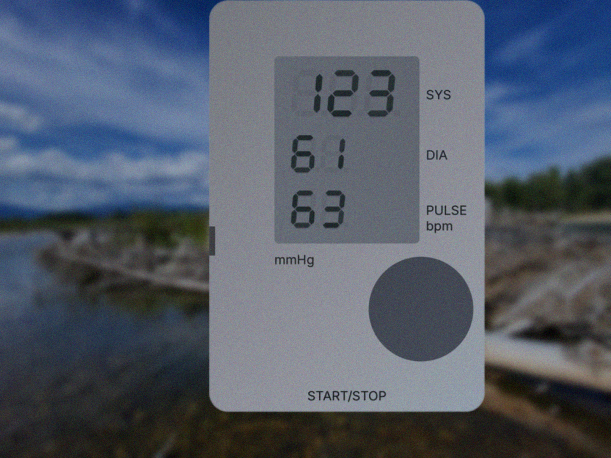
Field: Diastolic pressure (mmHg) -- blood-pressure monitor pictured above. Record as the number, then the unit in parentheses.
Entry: 61 (mmHg)
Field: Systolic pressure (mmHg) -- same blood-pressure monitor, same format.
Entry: 123 (mmHg)
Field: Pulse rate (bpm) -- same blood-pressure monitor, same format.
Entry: 63 (bpm)
